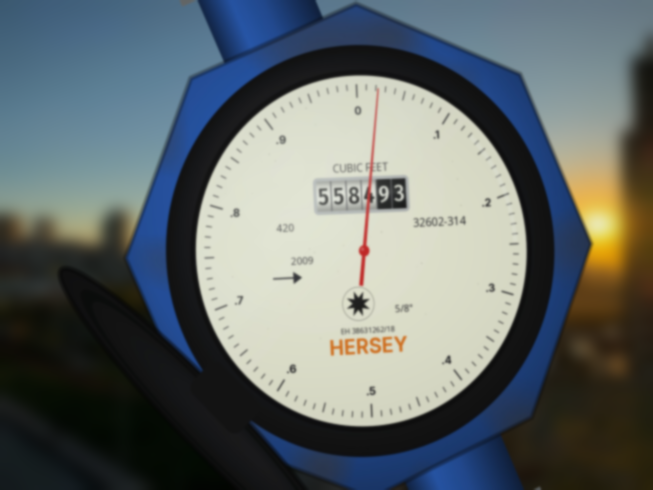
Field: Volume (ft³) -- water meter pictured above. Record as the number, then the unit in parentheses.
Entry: 558493.02 (ft³)
